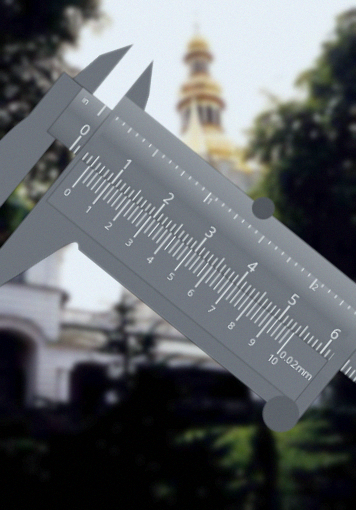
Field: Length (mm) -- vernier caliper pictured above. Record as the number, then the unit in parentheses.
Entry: 4.8 (mm)
